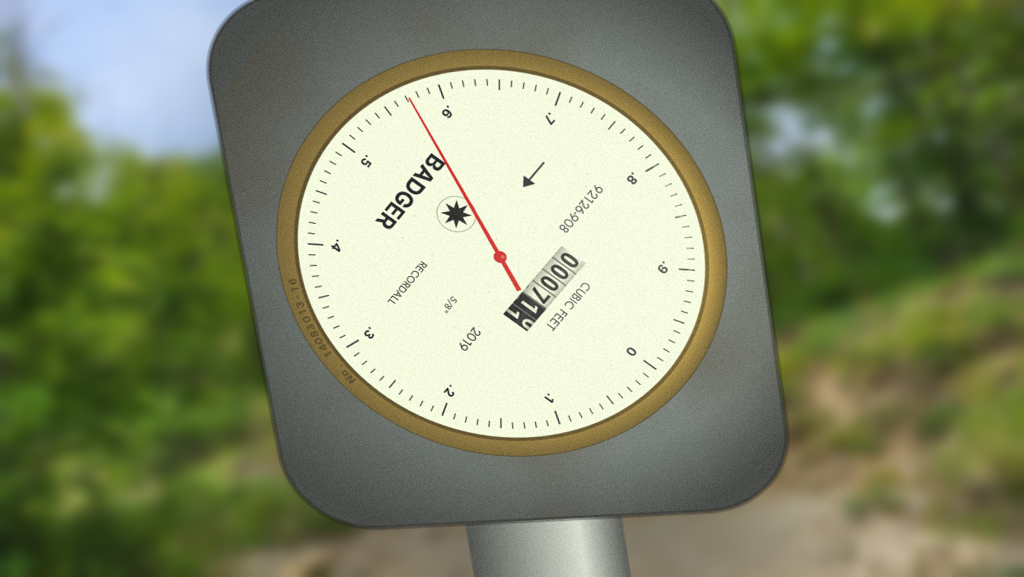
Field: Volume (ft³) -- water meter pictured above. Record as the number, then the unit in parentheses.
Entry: 710.57 (ft³)
